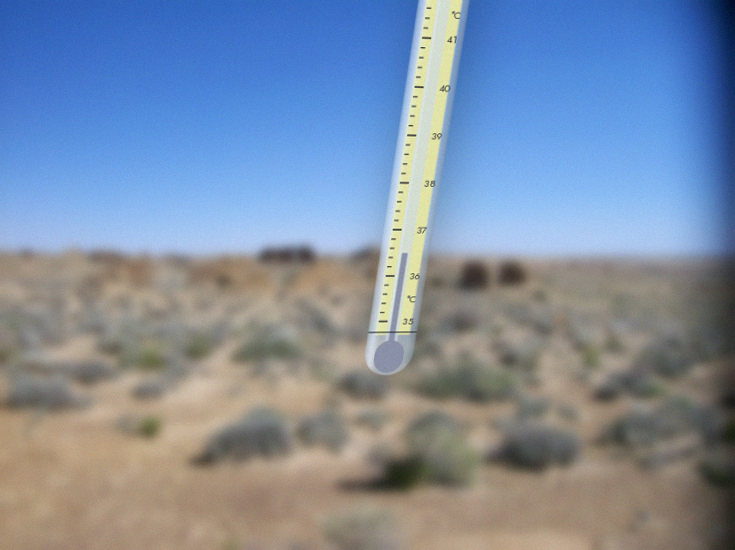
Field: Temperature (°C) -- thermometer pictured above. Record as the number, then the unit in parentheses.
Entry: 36.5 (°C)
